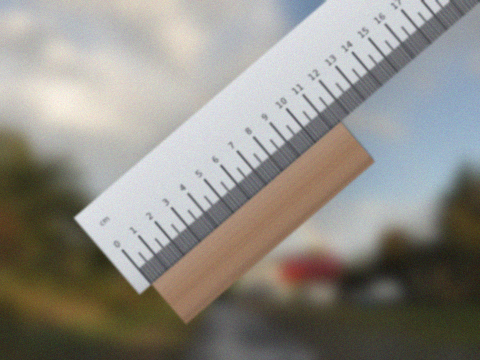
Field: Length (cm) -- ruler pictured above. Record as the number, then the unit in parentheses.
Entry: 11.5 (cm)
